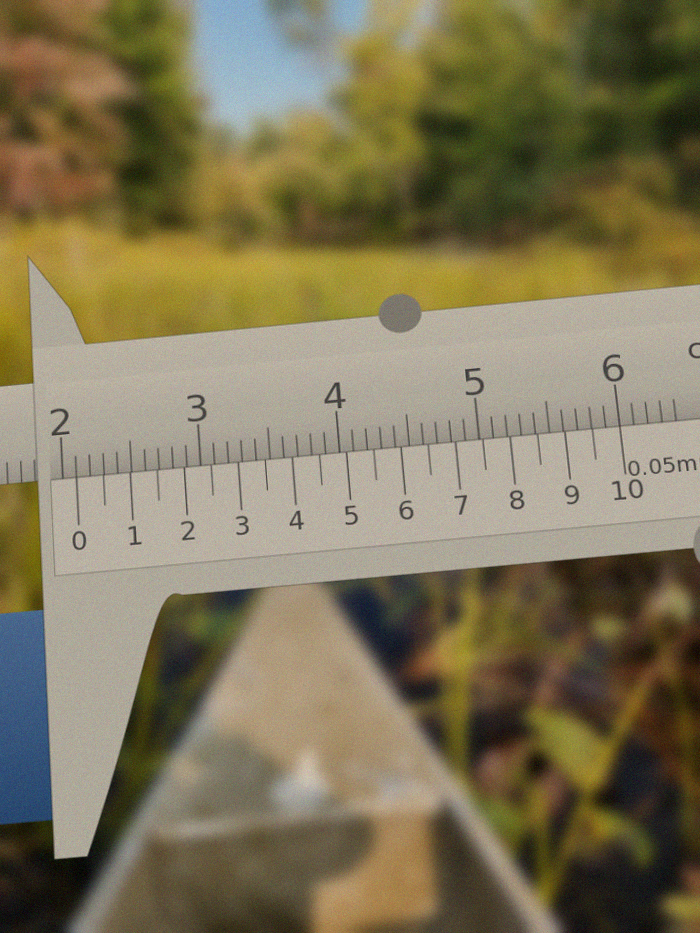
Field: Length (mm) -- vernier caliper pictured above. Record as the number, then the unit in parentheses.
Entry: 21.0 (mm)
